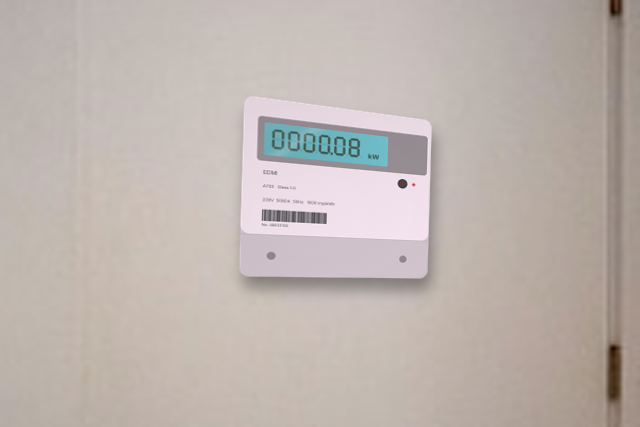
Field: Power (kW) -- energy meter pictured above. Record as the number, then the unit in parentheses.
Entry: 0.08 (kW)
